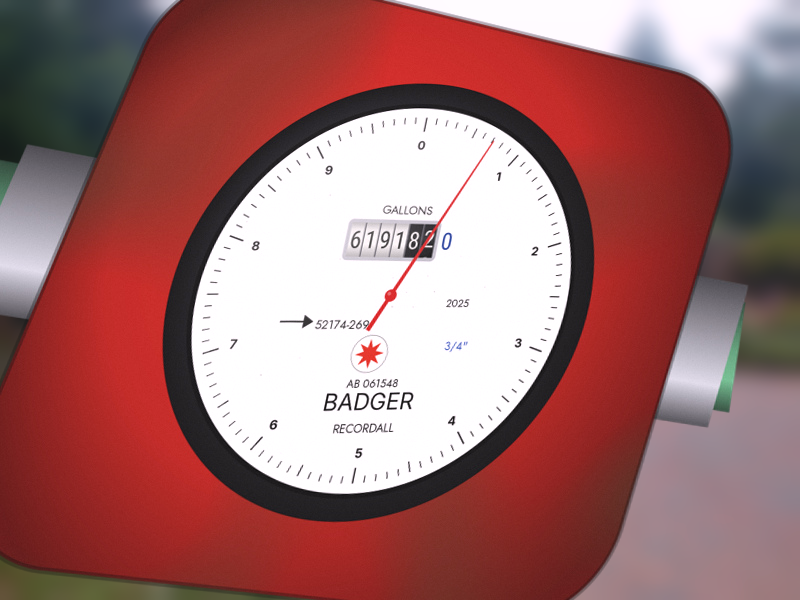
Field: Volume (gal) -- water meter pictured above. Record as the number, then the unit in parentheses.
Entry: 6191820.7 (gal)
